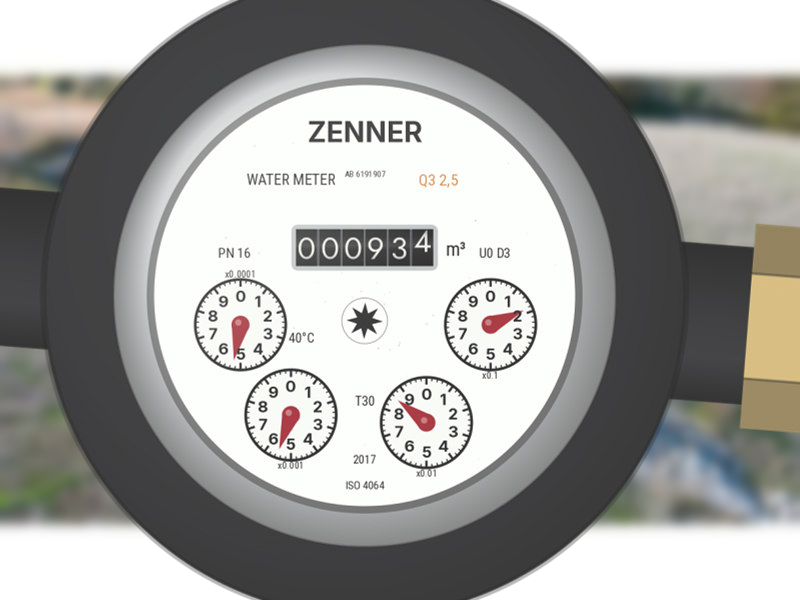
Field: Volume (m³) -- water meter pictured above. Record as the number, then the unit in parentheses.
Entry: 934.1855 (m³)
